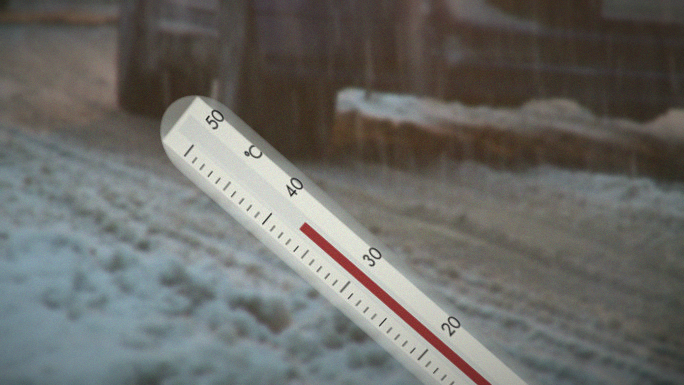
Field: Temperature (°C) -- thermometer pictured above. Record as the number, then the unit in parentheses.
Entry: 37 (°C)
